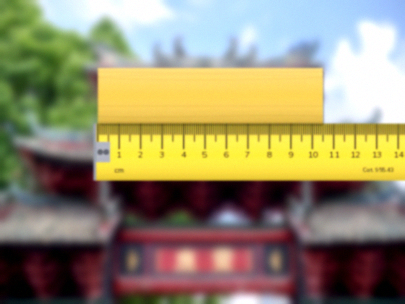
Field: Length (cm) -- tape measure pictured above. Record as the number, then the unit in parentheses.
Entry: 10.5 (cm)
